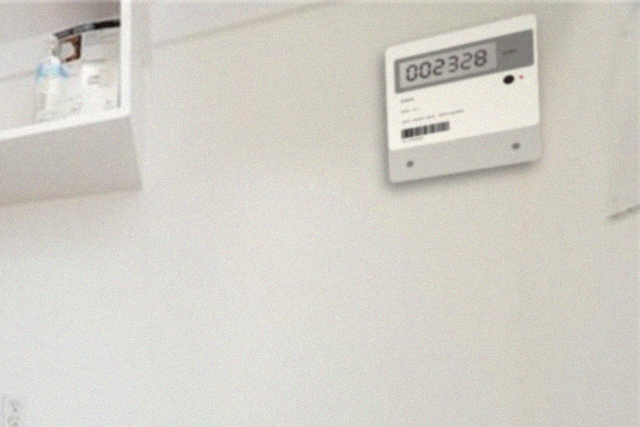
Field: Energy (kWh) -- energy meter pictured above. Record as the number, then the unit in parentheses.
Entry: 2328 (kWh)
